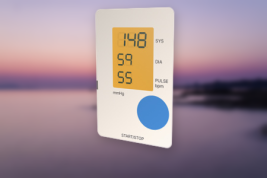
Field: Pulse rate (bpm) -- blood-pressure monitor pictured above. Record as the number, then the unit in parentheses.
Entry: 55 (bpm)
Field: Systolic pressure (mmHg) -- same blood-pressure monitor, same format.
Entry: 148 (mmHg)
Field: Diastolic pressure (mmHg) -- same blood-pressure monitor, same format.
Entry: 59 (mmHg)
